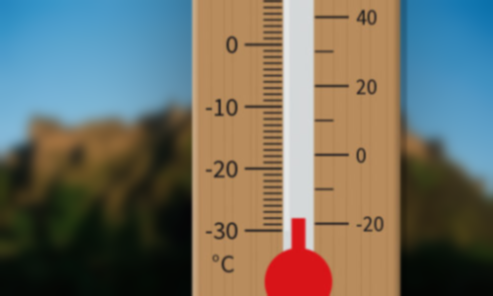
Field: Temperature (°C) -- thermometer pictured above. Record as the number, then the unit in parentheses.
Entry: -28 (°C)
